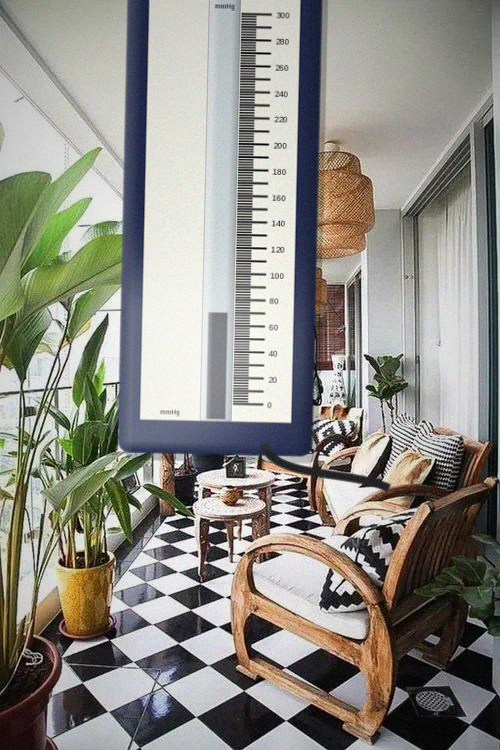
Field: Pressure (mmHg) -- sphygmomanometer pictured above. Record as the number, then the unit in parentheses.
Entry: 70 (mmHg)
